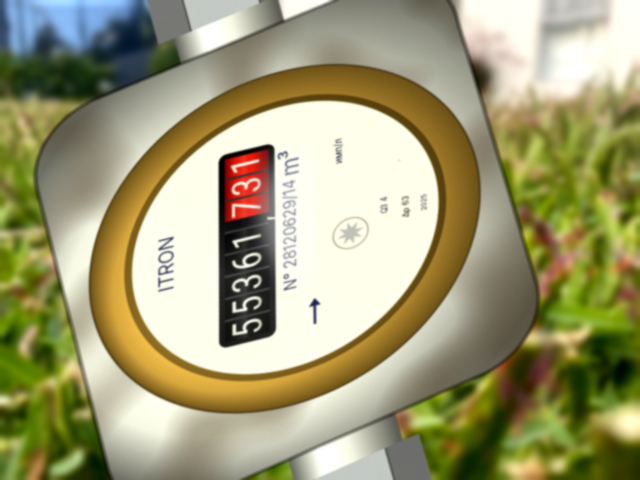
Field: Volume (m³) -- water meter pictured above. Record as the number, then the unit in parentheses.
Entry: 55361.731 (m³)
